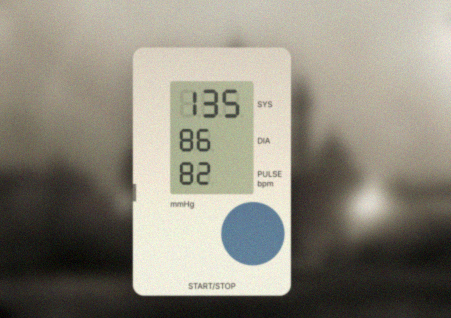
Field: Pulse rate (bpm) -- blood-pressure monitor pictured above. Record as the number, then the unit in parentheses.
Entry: 82 (bpm)
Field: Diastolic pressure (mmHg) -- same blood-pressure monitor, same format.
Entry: 86 (mmHg)
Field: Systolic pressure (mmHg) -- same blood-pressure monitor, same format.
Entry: 135 (mmHg)
